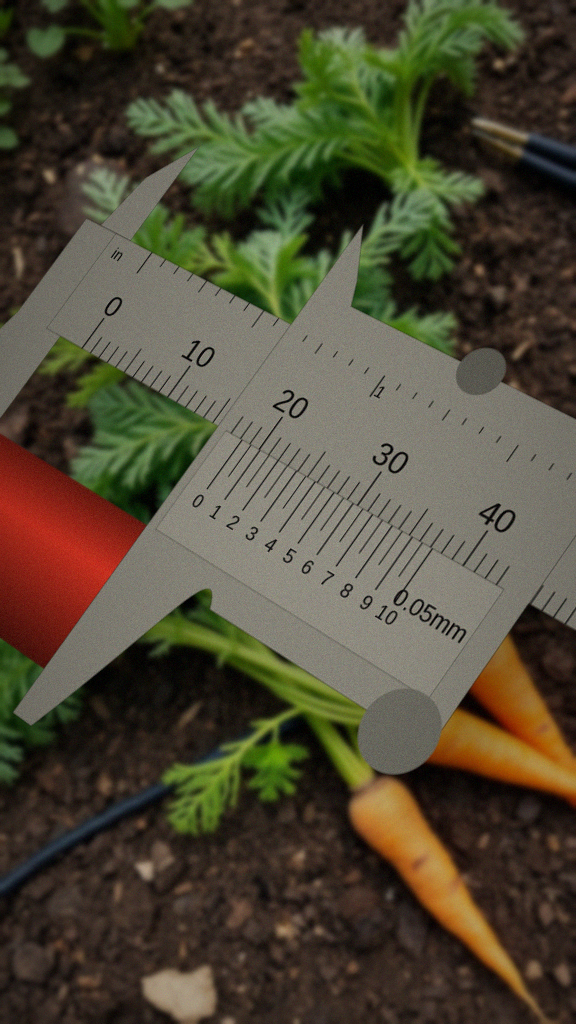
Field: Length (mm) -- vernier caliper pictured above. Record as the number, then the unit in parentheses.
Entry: 18.2 (mm)
